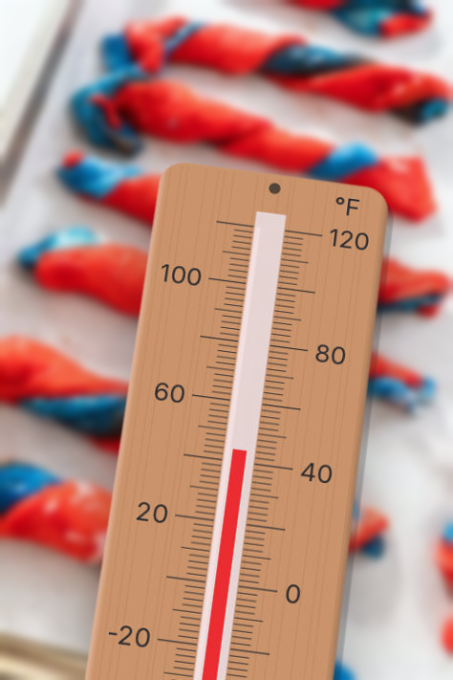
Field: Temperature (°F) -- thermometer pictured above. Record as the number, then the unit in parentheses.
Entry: 44 (°F)
